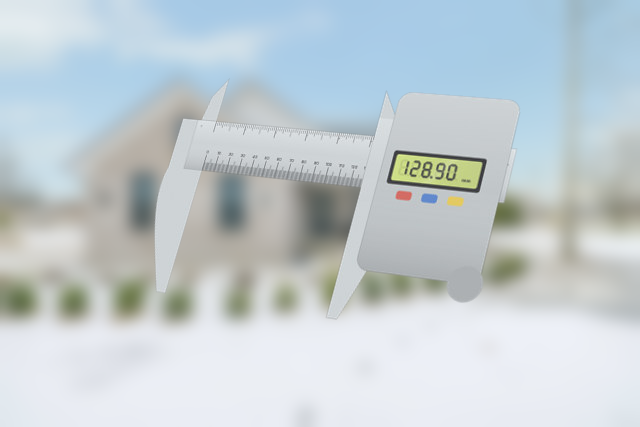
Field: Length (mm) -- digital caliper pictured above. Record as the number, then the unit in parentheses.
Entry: 128.90 (mm)
